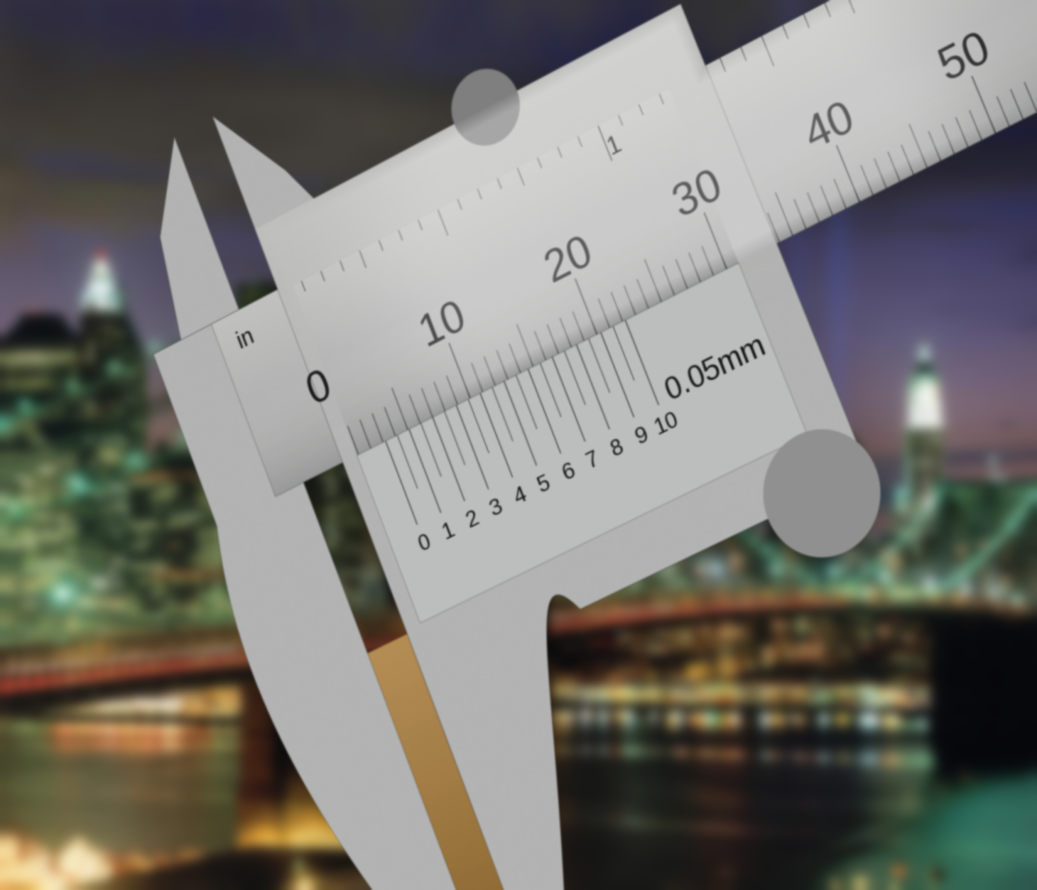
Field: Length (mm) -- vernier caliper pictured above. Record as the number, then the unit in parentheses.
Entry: 3.2 (mm)
